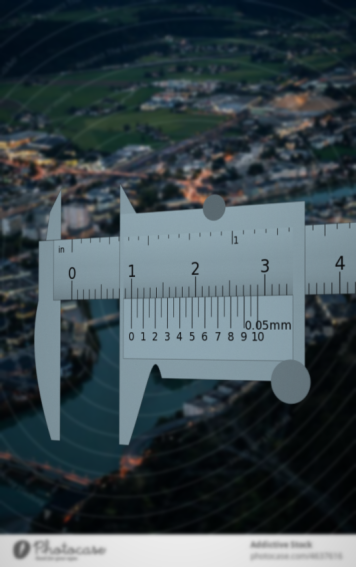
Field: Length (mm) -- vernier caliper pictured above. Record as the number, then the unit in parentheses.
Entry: 10.0 (mm)
